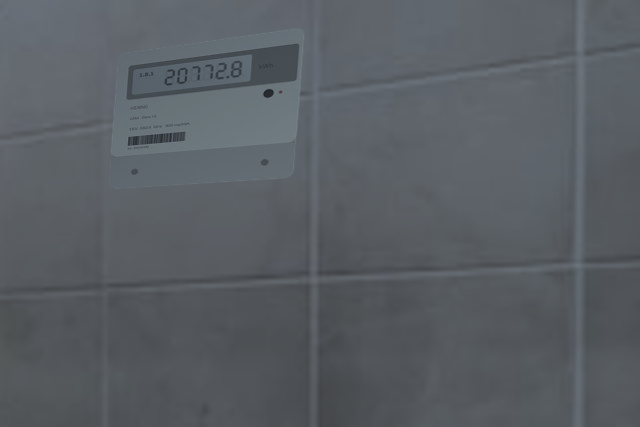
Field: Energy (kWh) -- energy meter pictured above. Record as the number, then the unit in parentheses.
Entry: 20772.8 (kWh)
